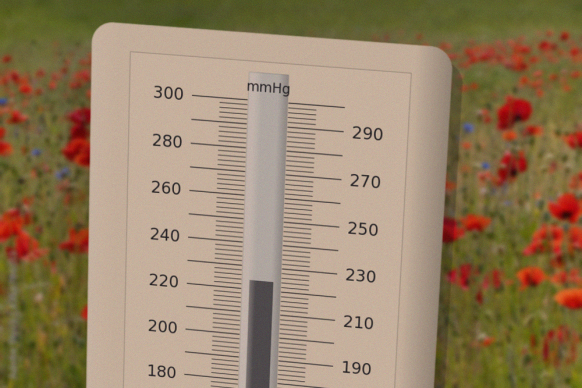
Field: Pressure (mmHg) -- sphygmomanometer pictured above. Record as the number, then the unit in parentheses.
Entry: 224 (mmHg)
